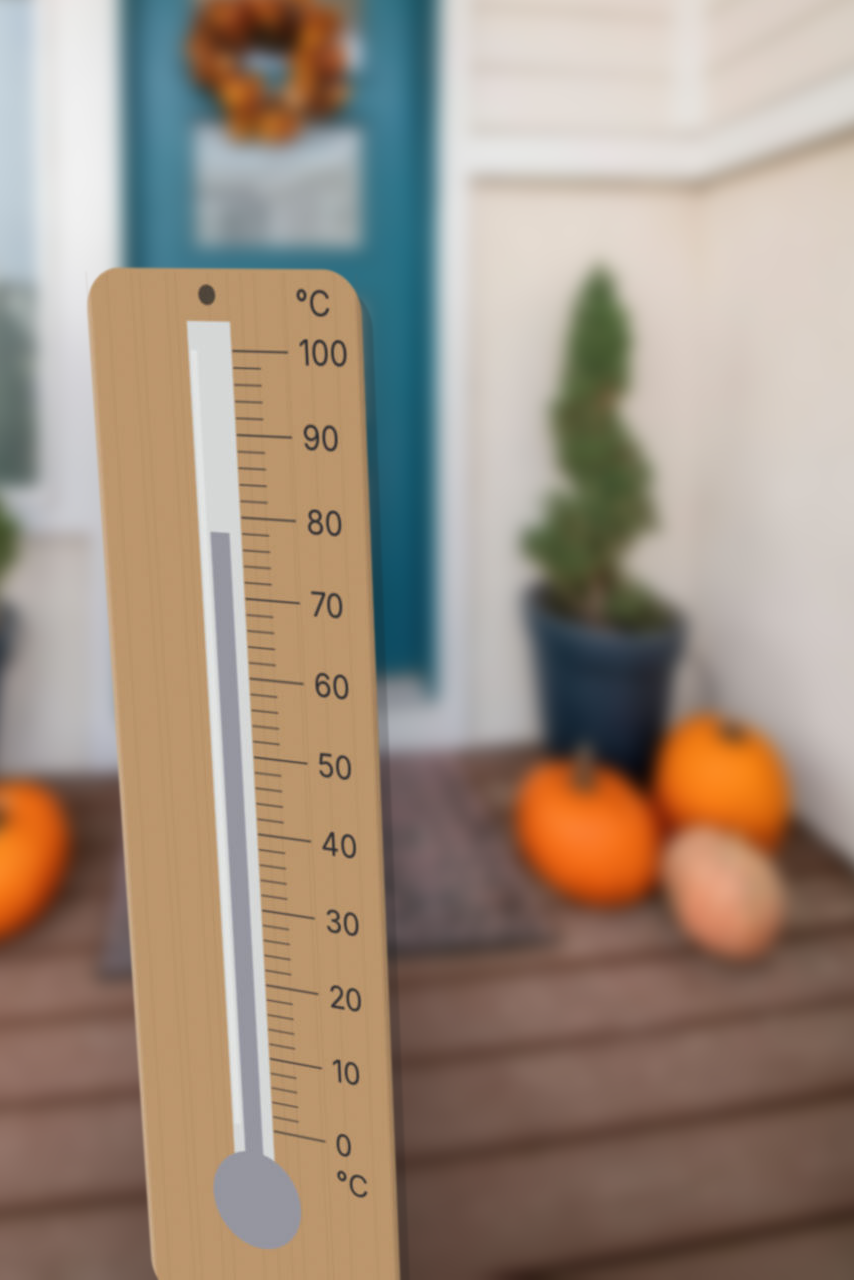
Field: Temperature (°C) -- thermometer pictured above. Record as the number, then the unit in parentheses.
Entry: 78 (°C)
